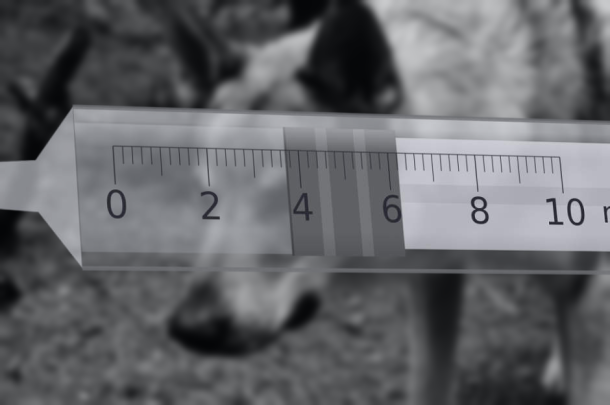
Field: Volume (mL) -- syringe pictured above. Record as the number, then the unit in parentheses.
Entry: 3.7 (mL)
